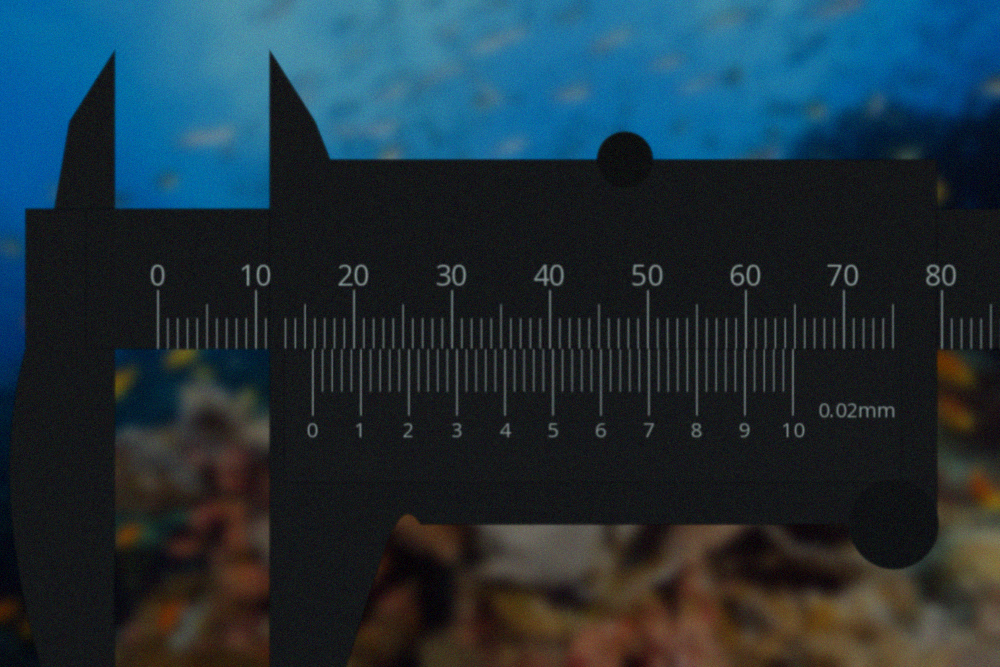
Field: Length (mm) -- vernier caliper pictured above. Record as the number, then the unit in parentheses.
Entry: 15.8 (mm)
